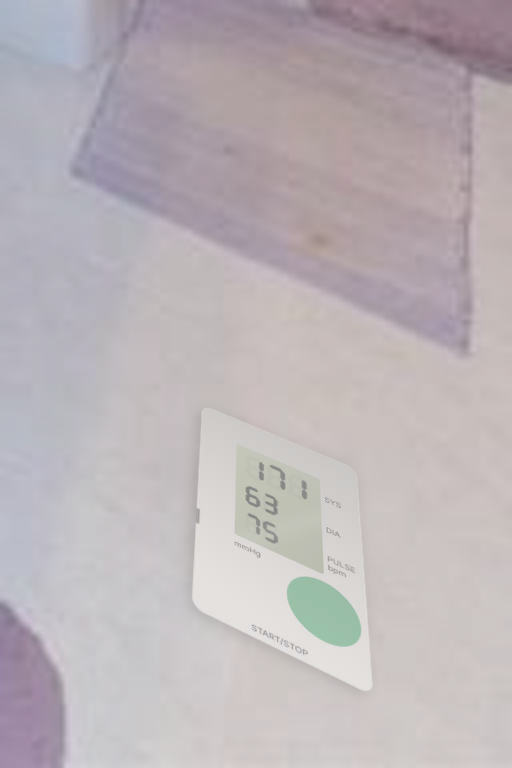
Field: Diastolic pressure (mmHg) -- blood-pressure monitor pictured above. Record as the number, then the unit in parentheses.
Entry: 63 (mmHg)
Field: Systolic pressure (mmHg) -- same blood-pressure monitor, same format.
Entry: 171 (mmHg)
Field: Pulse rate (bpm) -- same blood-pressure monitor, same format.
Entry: 75 (bpm)
